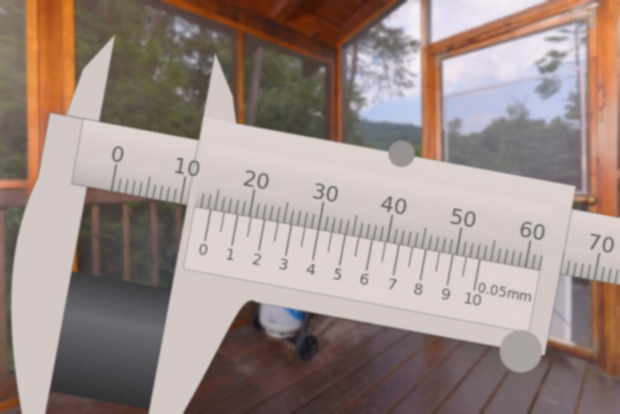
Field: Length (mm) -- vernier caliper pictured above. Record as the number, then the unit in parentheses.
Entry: 14.4 (mm)
